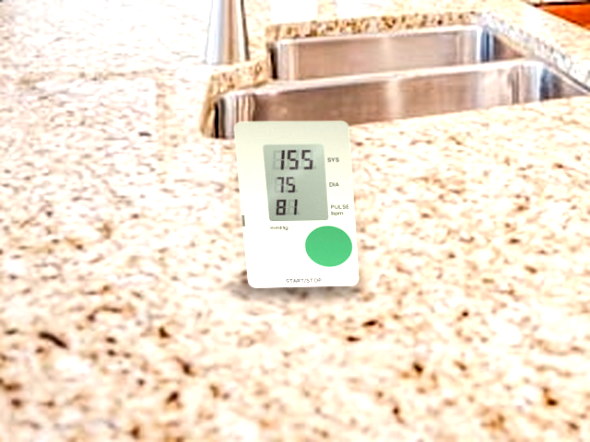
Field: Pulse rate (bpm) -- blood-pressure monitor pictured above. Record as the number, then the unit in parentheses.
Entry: 81 (bpm)
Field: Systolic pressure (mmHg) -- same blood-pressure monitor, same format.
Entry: 155 (mmHg)
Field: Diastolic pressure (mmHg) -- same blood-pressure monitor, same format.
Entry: 75 (mmHg)
